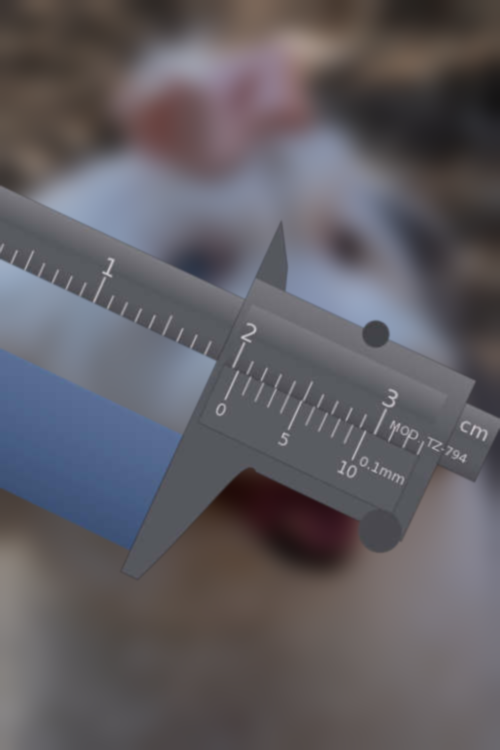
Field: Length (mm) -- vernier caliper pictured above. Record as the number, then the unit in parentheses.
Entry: 20.4 (mm)
